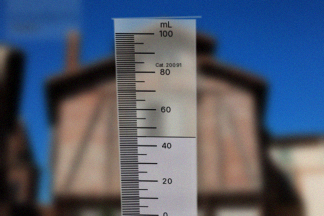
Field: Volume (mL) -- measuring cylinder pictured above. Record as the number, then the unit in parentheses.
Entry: 45 (mL)
